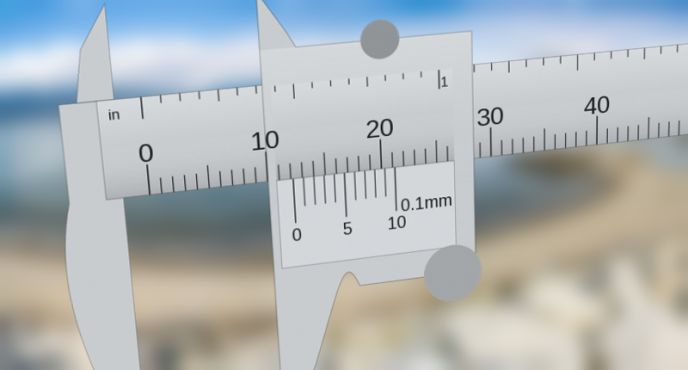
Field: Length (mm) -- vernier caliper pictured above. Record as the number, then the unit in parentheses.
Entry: 12.2 (mm)
